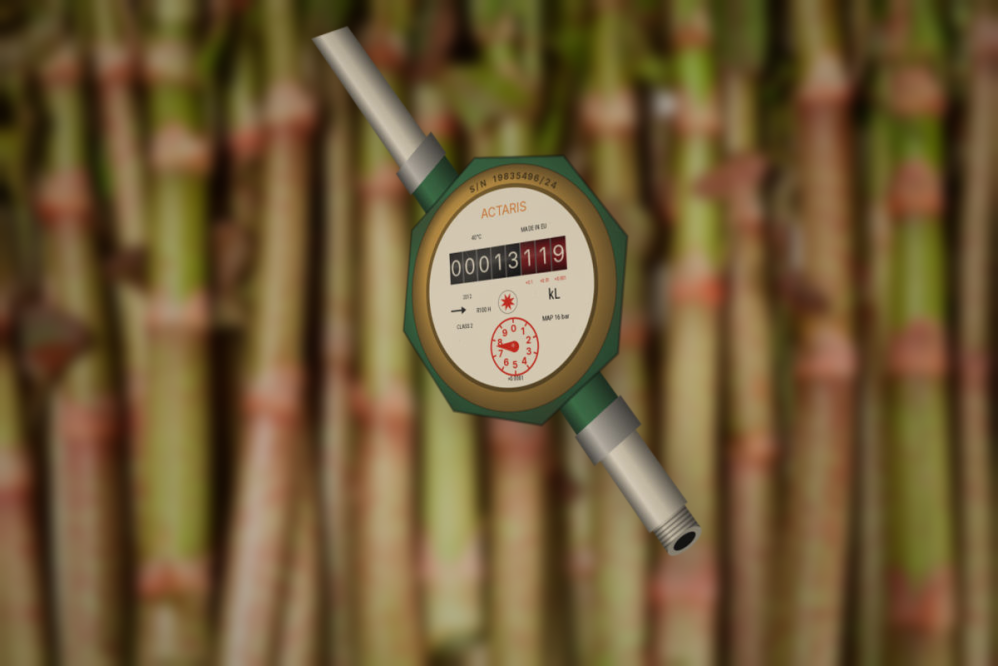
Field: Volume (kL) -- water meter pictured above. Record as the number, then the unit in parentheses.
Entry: 13.1197 (kL)
